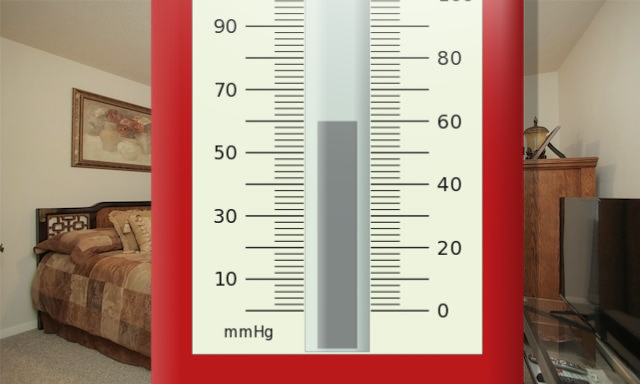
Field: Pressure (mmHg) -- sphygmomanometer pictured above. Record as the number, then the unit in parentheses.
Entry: 60 (mmHg)
